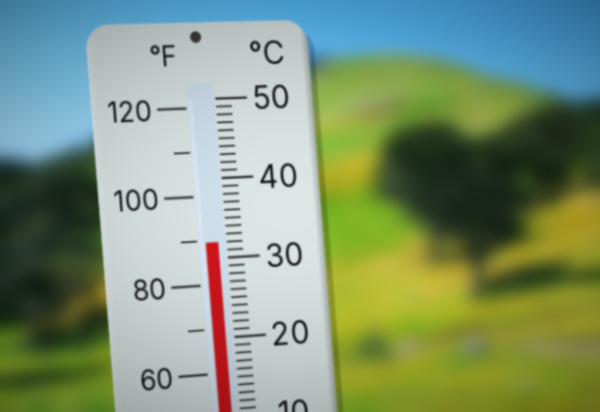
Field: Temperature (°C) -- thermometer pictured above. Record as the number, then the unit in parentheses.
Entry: 32 (°C)
